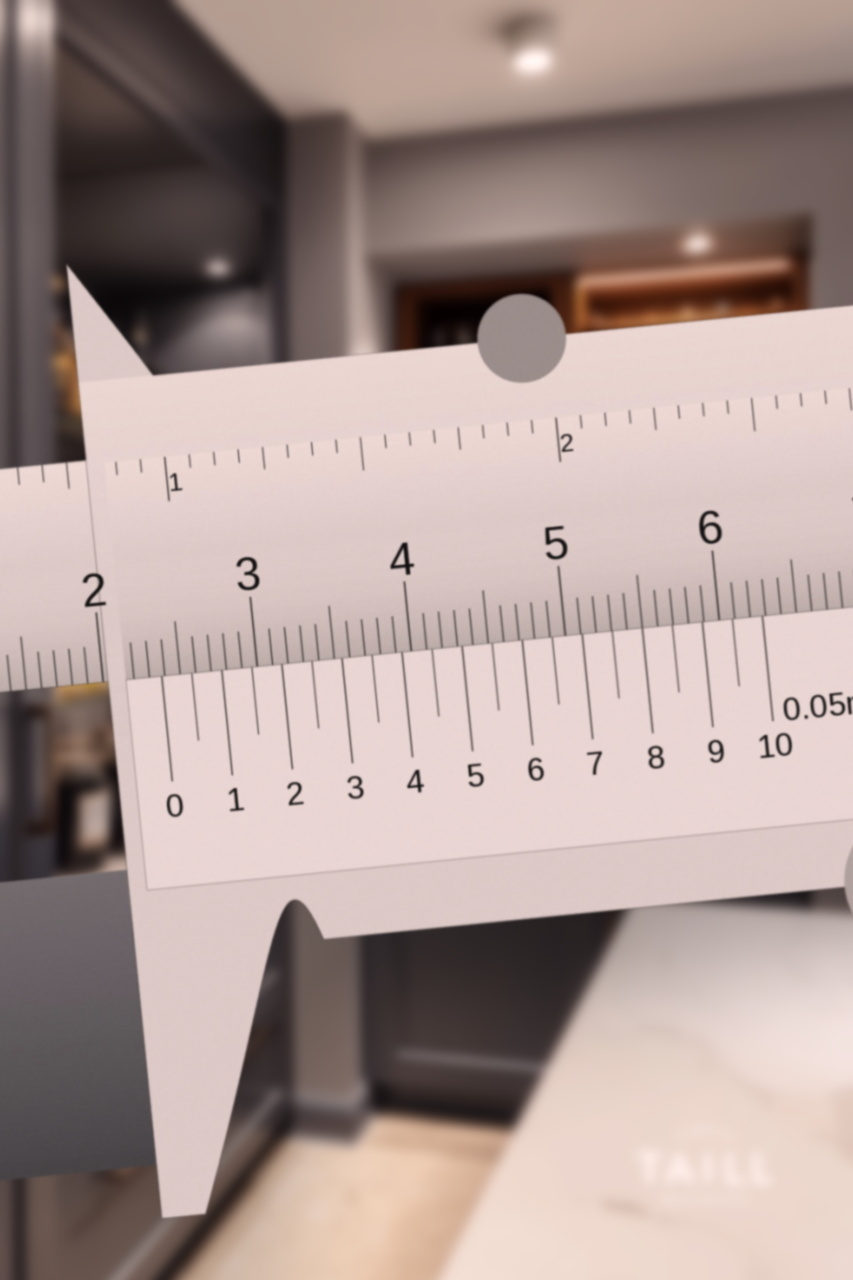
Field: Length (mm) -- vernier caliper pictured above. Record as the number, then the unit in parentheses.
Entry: 23.8 (mm)
